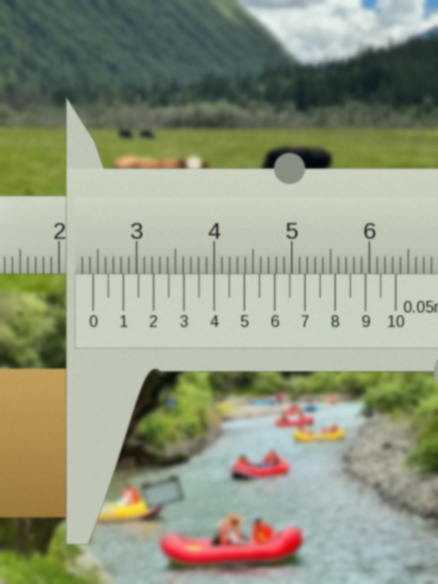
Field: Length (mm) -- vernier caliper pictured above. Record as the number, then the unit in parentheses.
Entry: 24.4 (mm)
